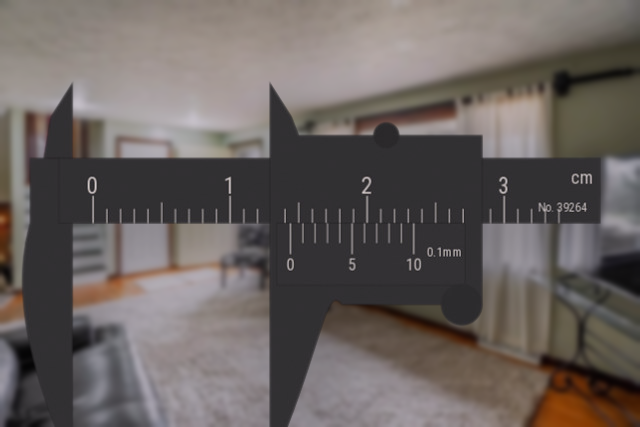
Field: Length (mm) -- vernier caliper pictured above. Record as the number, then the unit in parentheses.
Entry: 14.4 (mm)
